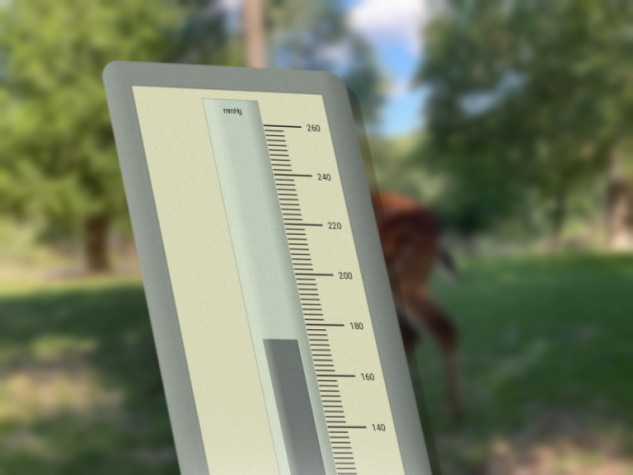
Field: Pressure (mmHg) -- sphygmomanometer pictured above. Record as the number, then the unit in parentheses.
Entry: 174 (mmHg)
